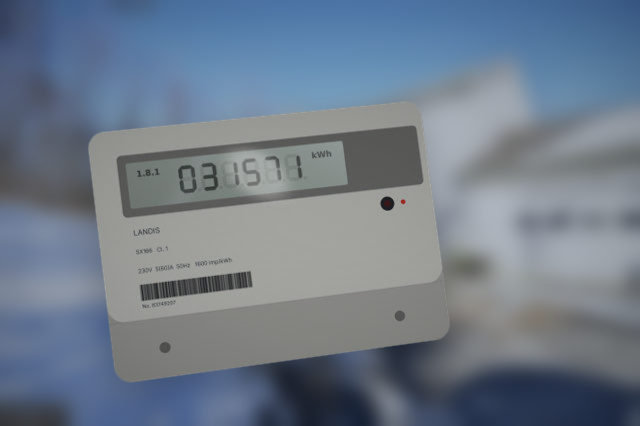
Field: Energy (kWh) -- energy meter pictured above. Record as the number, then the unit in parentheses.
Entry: 31571 (kWh)
